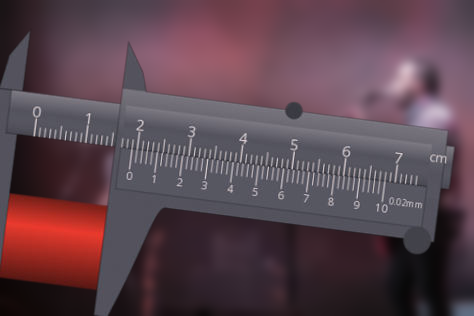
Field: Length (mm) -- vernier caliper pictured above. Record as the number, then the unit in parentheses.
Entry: 19.0 (mm)
